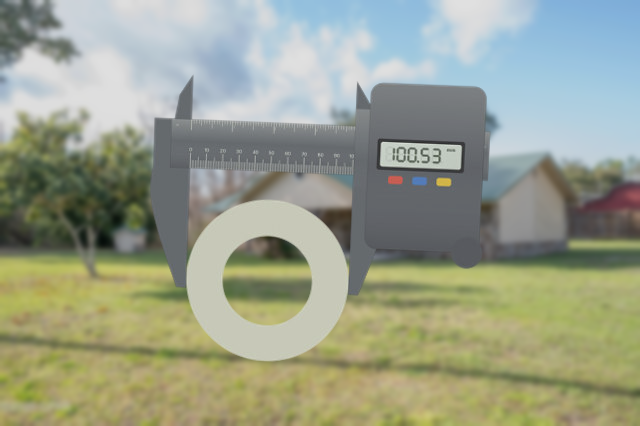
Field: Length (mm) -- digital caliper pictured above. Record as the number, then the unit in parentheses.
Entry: 100.53 (mm)
